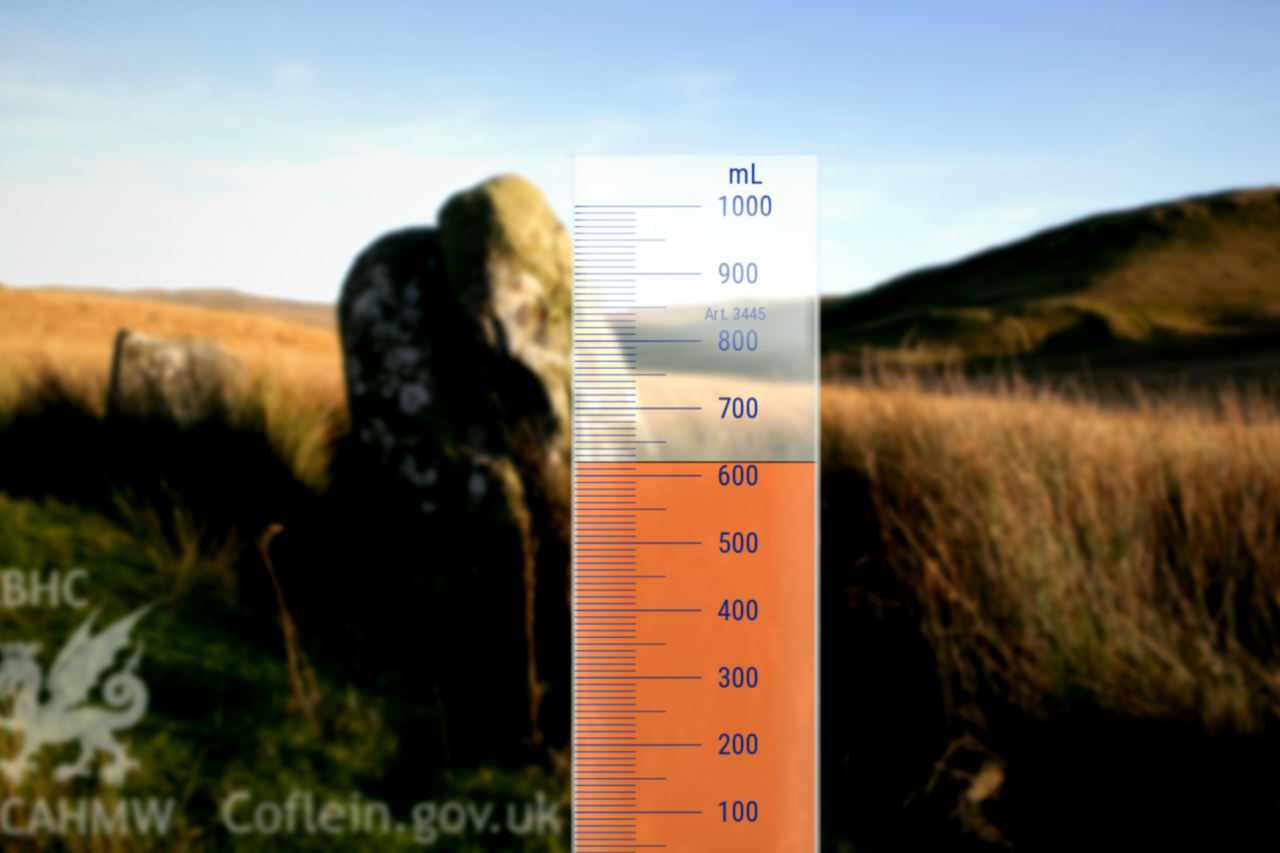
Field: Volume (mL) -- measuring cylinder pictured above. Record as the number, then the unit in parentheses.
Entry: 620 (mL)
